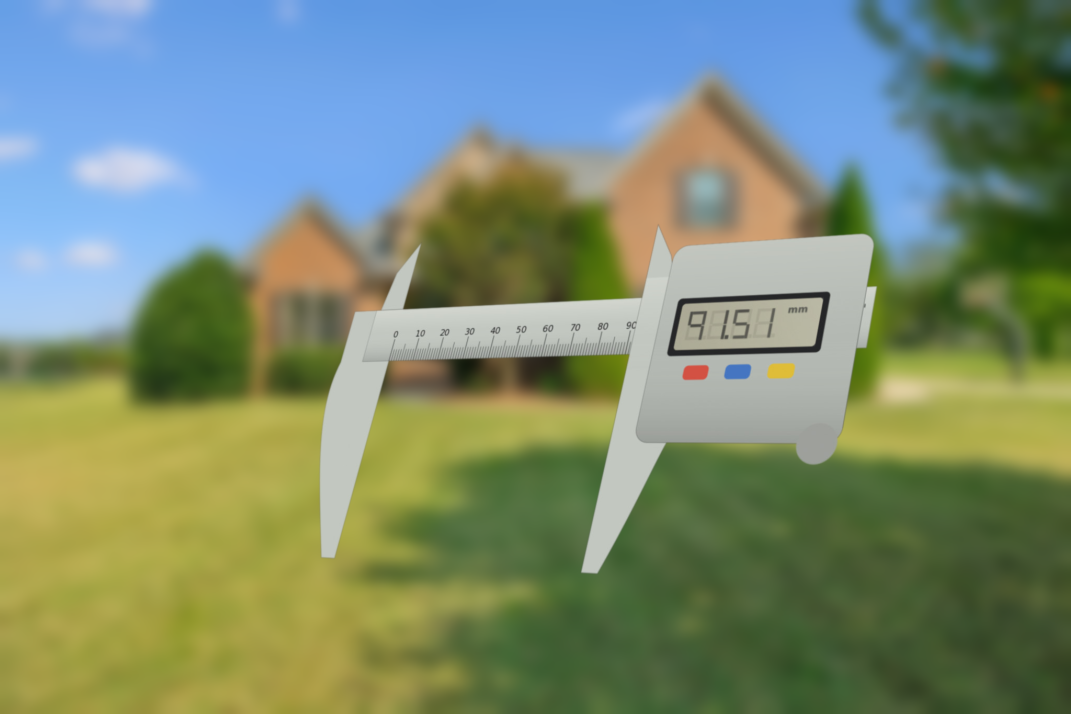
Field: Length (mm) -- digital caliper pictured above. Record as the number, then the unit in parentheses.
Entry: 91.51 (mm)
